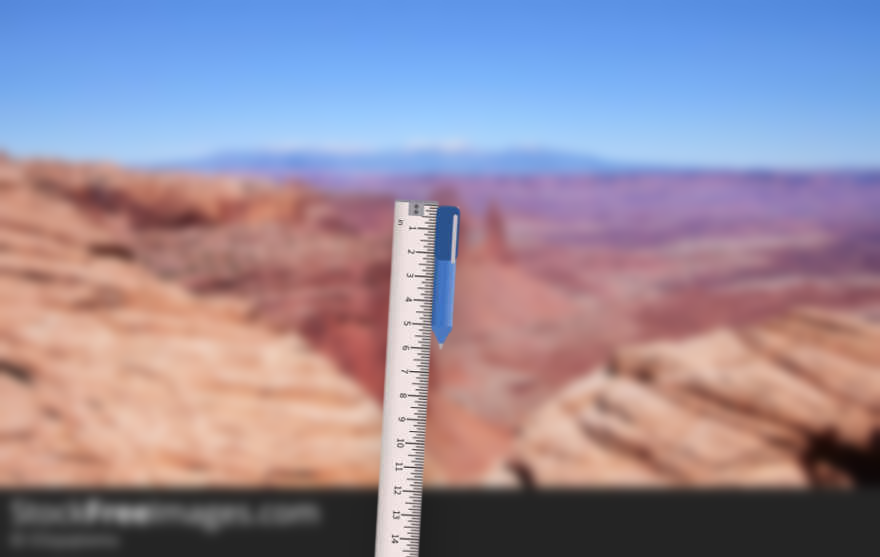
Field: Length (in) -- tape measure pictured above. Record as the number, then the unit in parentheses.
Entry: 6 (in)
